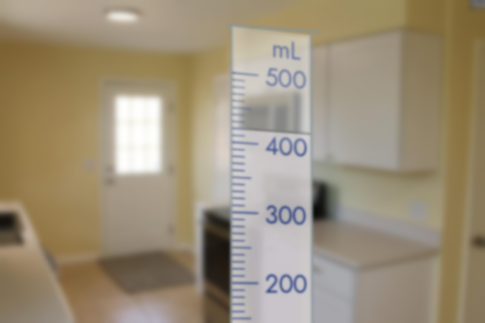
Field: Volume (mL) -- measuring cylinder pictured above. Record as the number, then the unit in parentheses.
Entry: 420 (mL)
